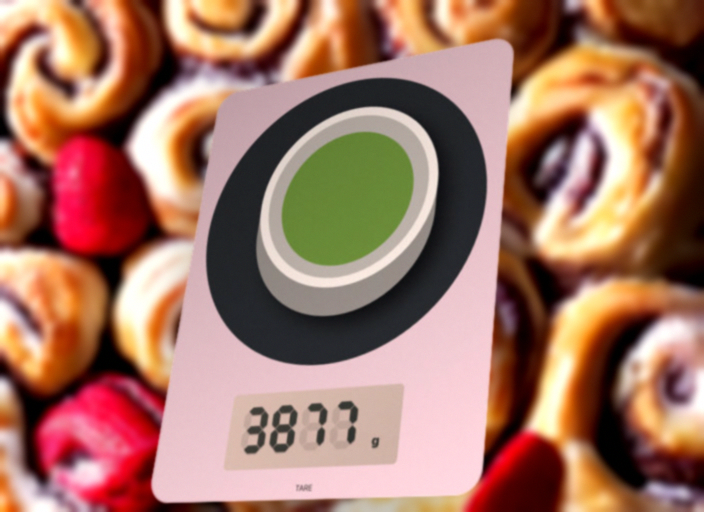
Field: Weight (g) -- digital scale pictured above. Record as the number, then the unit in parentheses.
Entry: 3877 (g)
